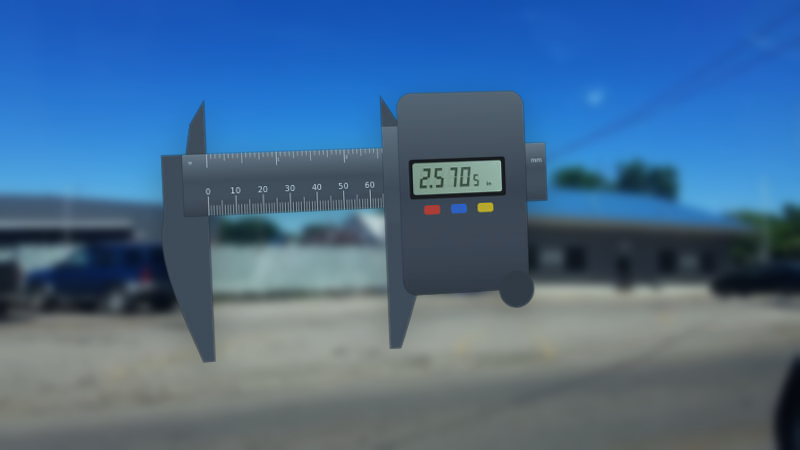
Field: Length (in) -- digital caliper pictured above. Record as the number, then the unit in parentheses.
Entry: 2.5705 (in)
